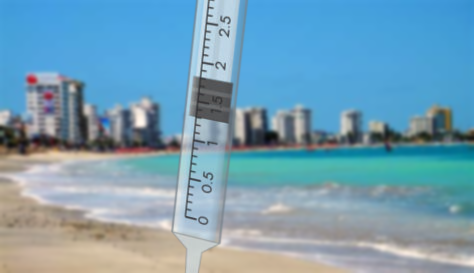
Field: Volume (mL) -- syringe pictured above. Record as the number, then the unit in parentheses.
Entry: 1.3 (mL)
